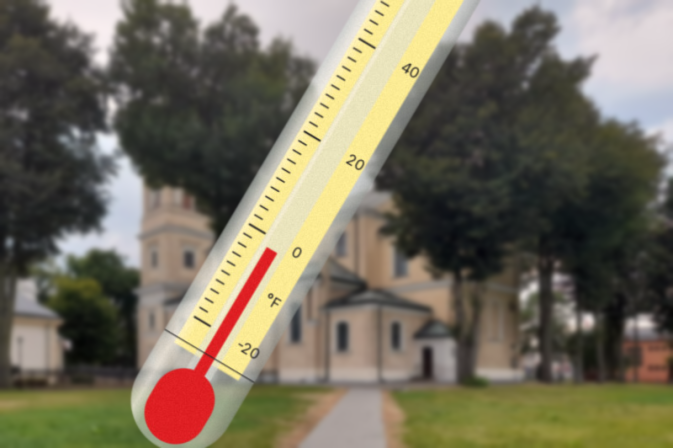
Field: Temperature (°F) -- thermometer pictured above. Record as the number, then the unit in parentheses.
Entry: -2 (°F)
